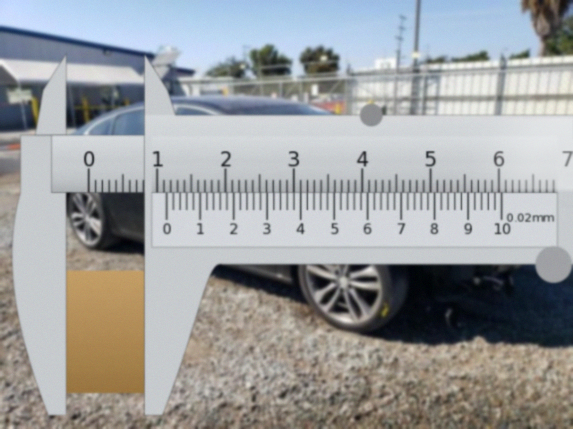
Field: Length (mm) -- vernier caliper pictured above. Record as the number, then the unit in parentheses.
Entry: 11.4 (mm)
